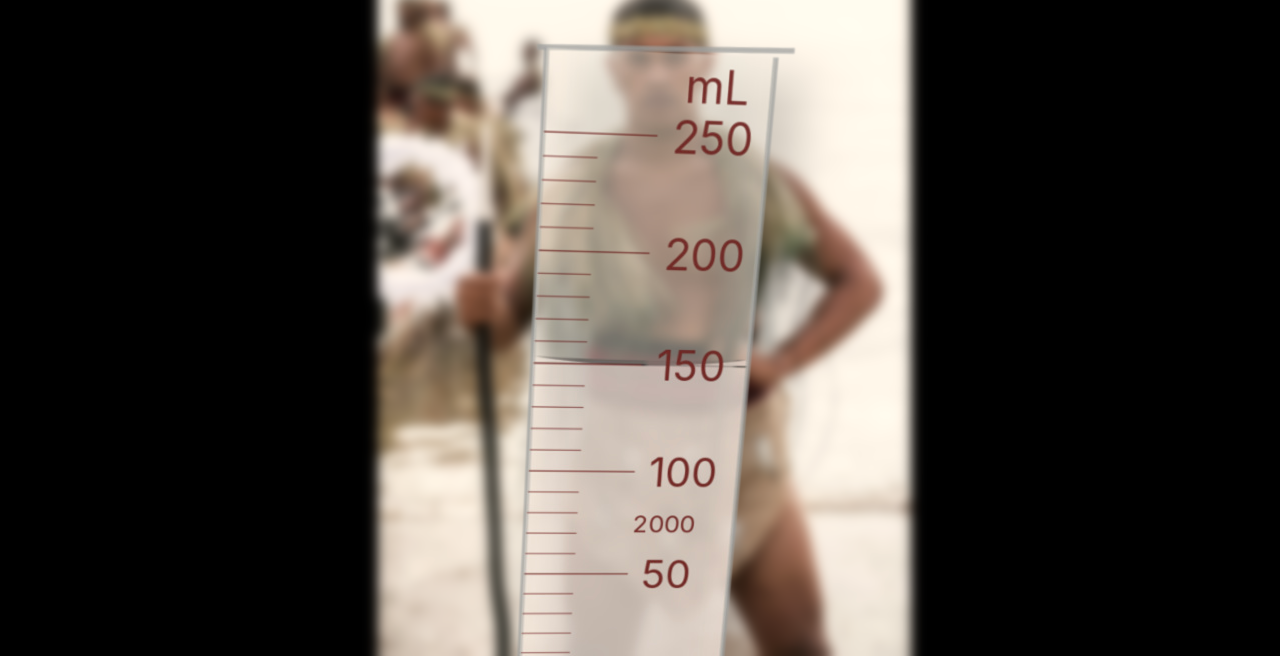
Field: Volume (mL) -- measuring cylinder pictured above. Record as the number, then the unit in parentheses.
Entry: 150 (mL)
